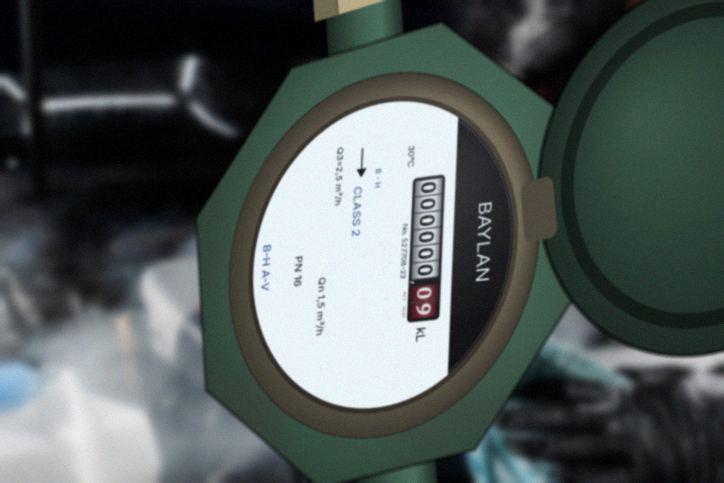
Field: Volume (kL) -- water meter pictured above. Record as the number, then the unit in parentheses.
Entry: 0.09 (kL)
